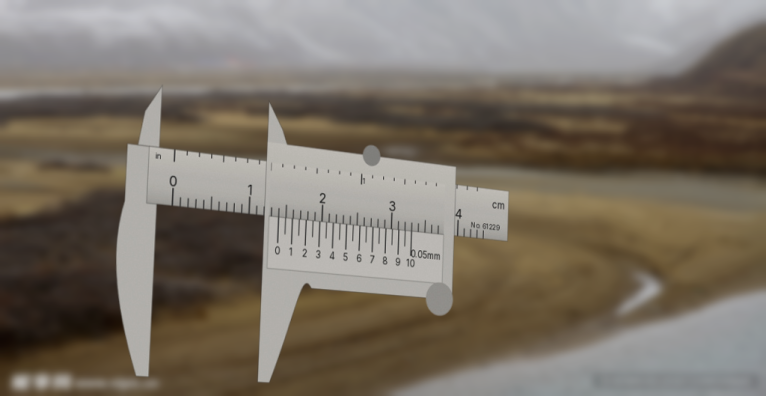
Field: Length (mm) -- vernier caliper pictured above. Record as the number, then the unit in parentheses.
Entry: 14.0 (mm)
